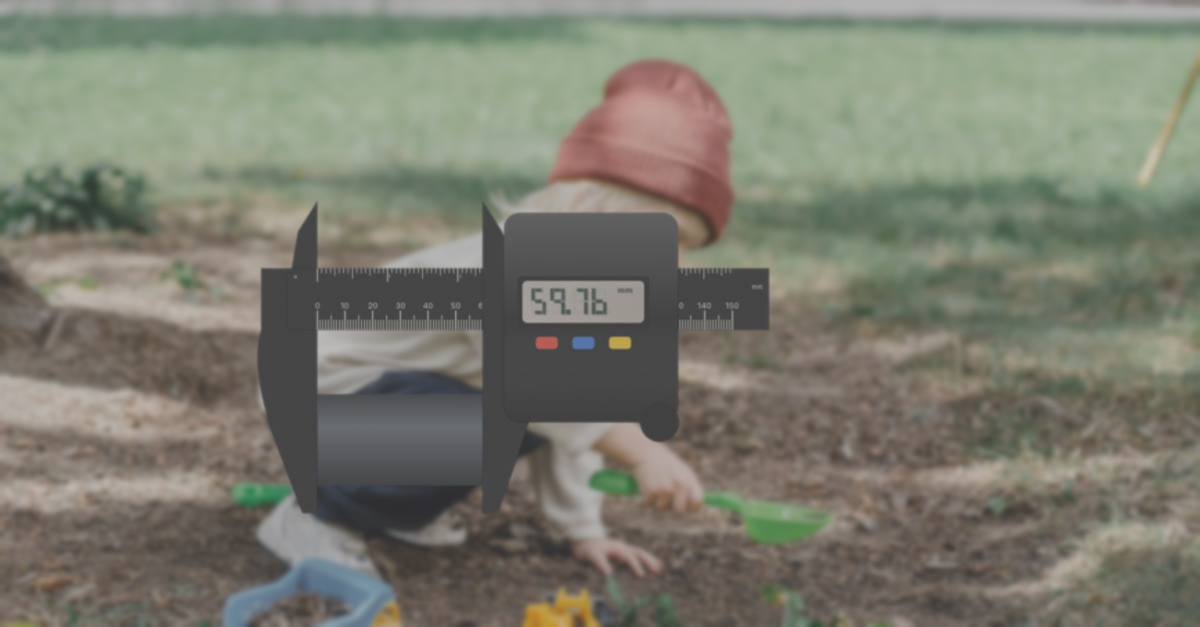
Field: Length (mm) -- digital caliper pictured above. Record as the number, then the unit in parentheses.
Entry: 59.76 (mm)
